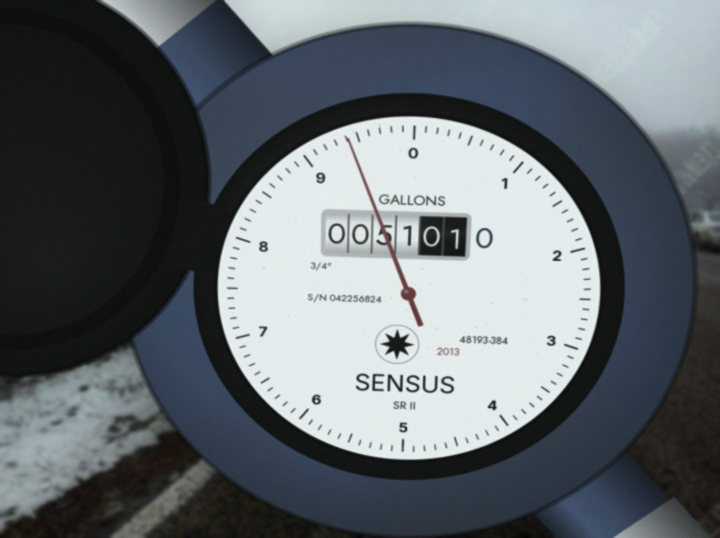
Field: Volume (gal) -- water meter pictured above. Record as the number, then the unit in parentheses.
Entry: 51009.4 (gal)
